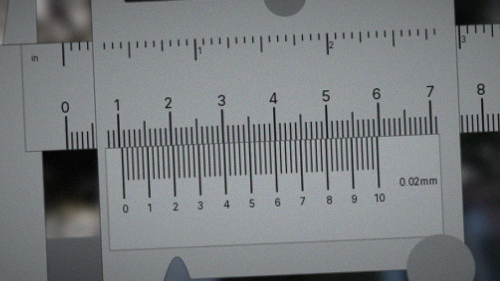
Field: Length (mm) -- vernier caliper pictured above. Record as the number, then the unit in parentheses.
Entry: 10.5 (mm)
